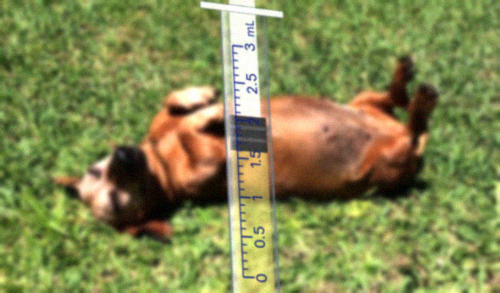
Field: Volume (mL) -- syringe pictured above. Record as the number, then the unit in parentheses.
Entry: 1.6 (mL)
